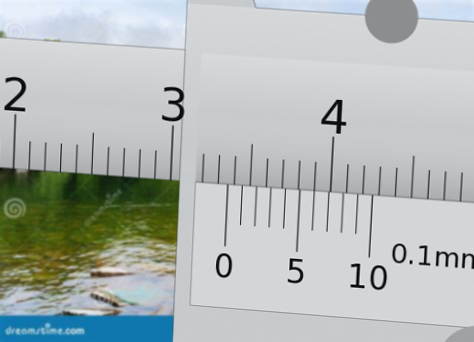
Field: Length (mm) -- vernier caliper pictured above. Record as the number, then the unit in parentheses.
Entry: 33.6 (mm)
